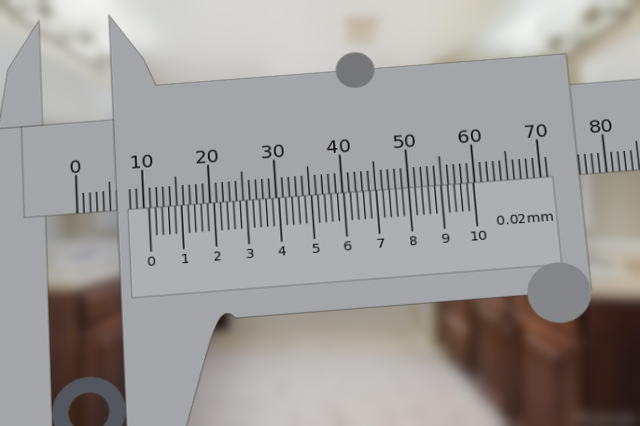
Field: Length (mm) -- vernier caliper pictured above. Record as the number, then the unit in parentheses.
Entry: 10.8 (mm)
